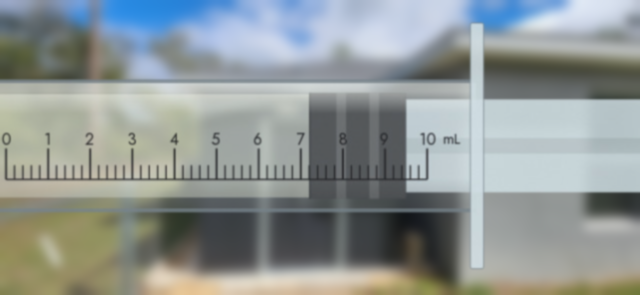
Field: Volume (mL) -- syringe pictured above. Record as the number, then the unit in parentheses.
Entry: 7.2 (mL)
